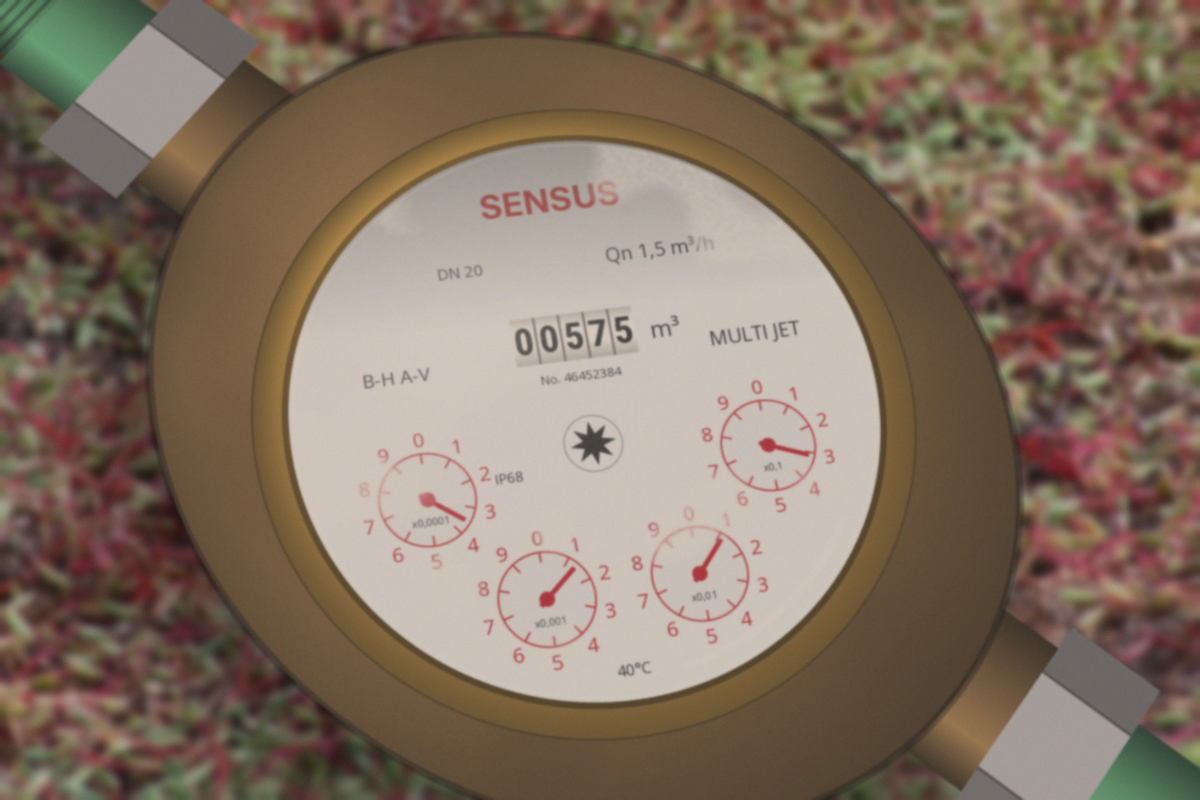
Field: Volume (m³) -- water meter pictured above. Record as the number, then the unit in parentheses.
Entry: 575.3113 (m³)
